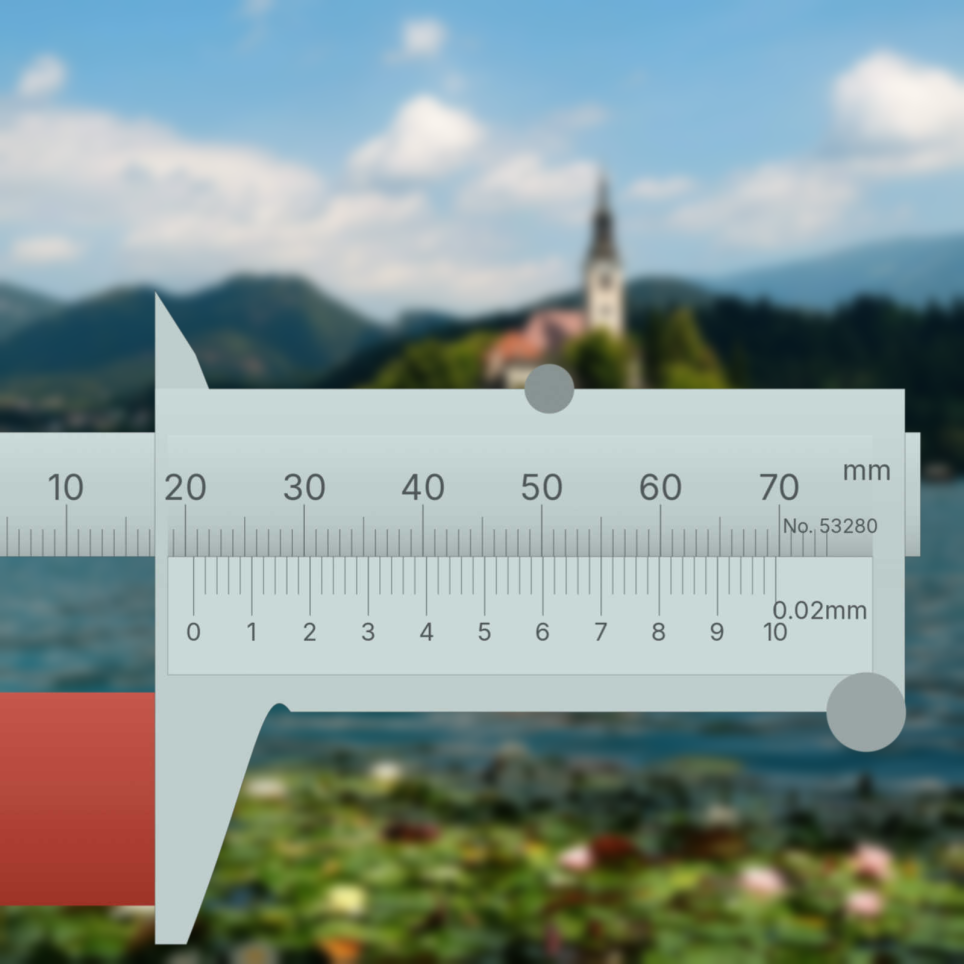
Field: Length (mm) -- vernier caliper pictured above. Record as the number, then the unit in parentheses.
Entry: 20.7 (mm)
